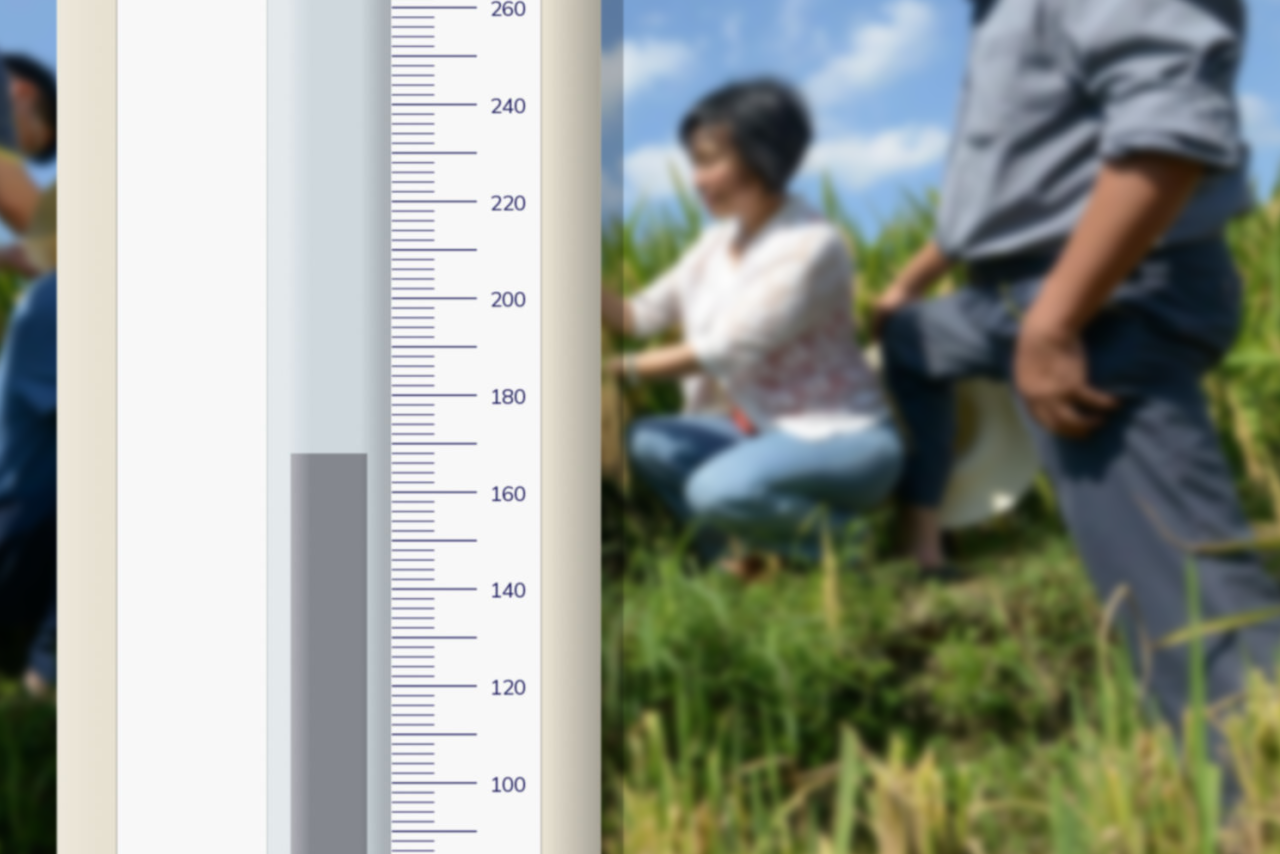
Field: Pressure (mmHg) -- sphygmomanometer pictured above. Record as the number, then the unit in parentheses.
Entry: 168 (mmHg)
